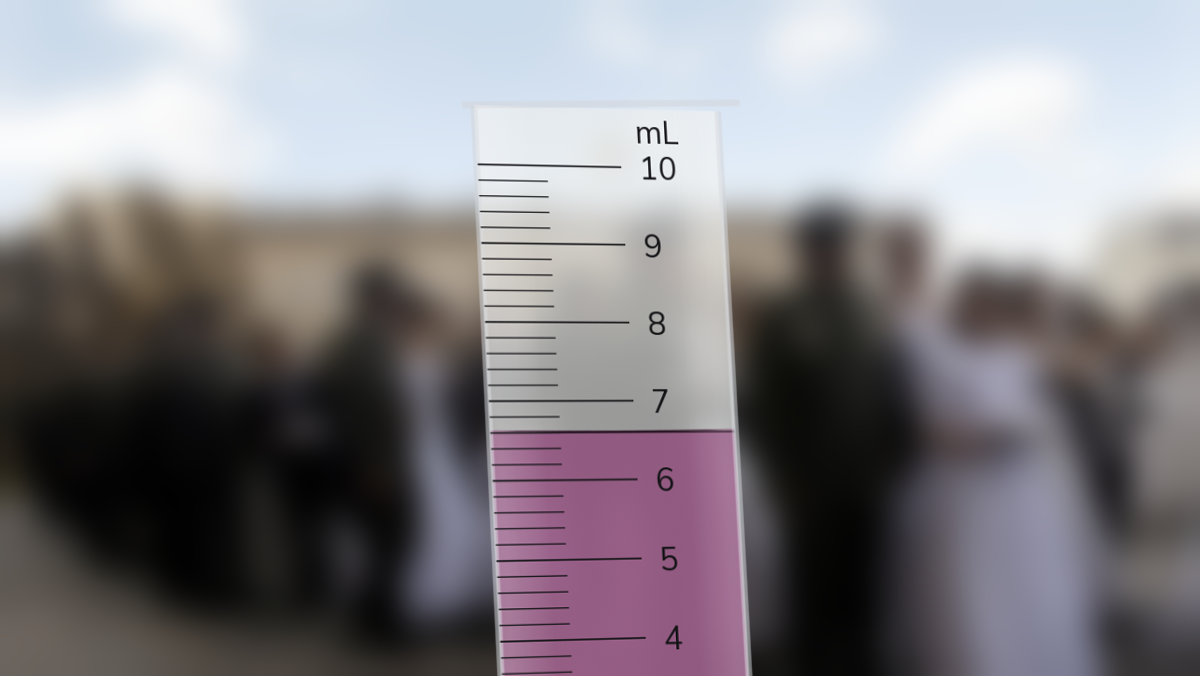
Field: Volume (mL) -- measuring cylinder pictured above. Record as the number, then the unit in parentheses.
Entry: 6.6 (mL)
